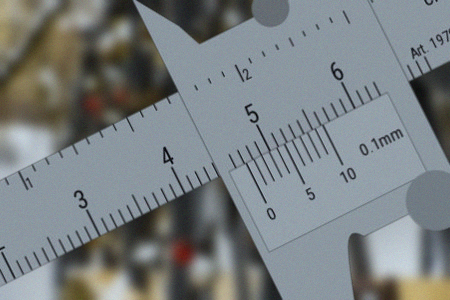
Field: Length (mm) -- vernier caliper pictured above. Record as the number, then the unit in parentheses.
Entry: 47.2 (mm)
